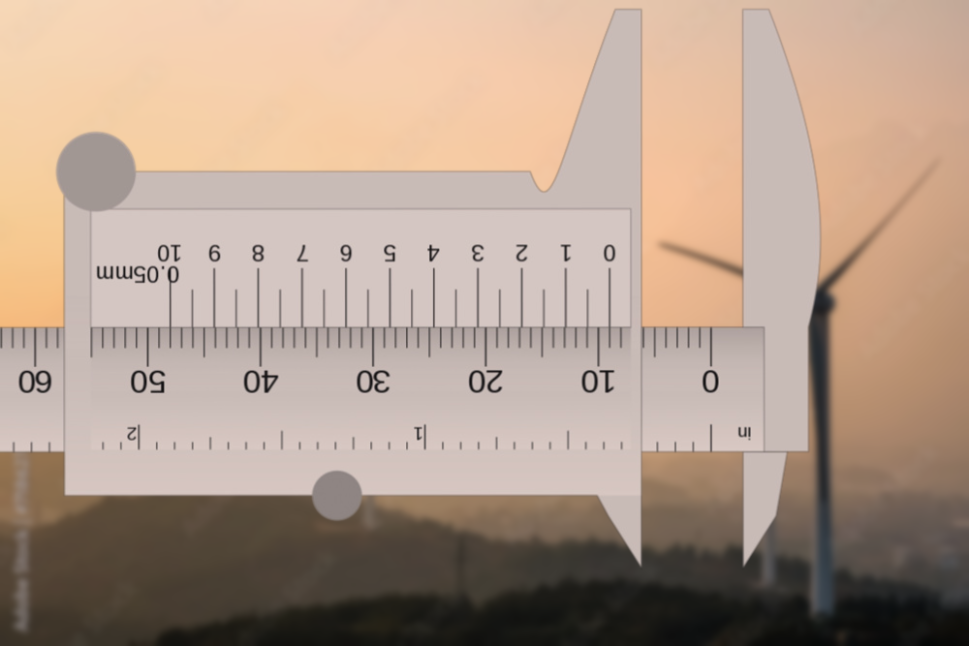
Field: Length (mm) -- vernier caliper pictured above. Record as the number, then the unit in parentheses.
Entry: 9.0 (mm)
